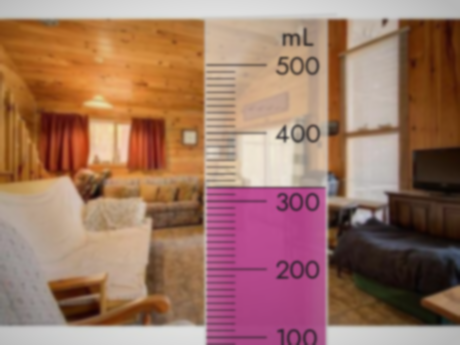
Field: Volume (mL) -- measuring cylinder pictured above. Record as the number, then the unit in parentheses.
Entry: 320 (mL)
